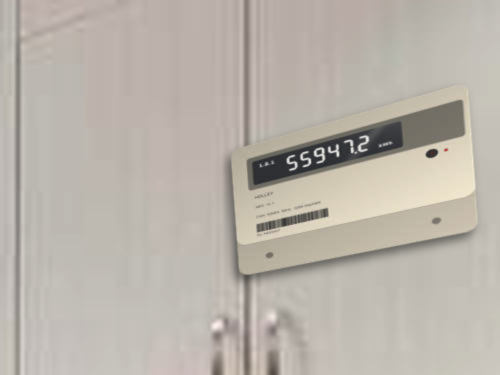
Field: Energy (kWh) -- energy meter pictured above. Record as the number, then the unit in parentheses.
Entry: 55947.2 (kWh)
